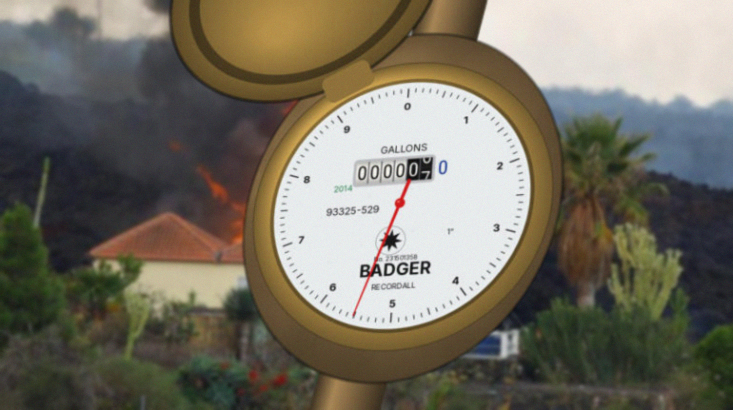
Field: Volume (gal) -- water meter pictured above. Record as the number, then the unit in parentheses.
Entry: 65.5 (gal)
